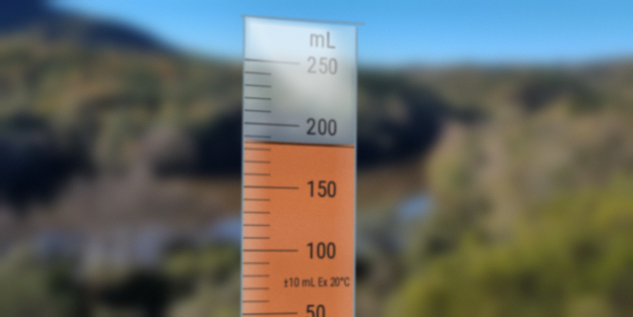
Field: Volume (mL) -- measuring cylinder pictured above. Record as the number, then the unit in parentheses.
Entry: 185 (mL)
